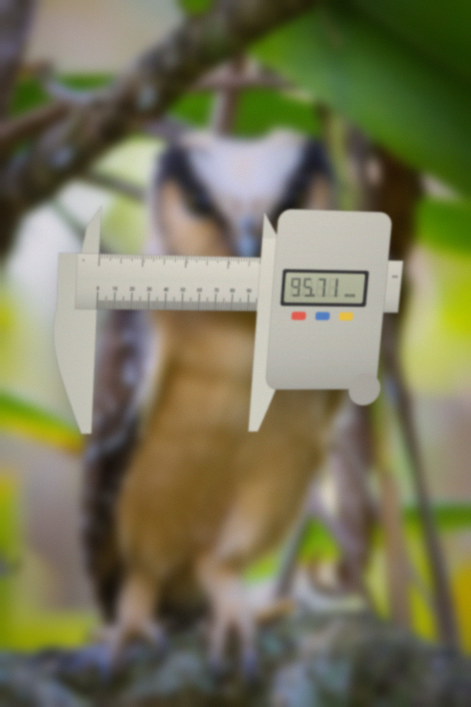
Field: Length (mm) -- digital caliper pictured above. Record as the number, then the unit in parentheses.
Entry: 95.71 (mm)
